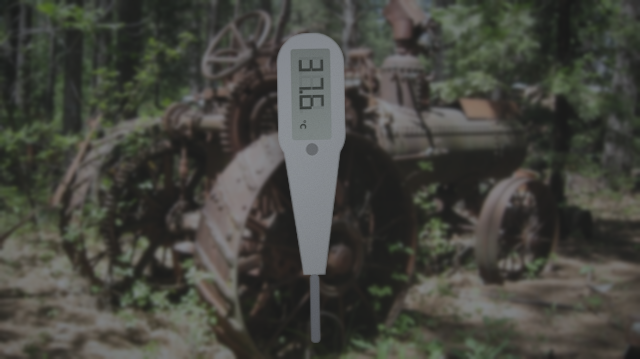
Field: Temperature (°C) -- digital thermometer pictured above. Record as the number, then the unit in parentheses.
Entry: 37.6 (°C)
